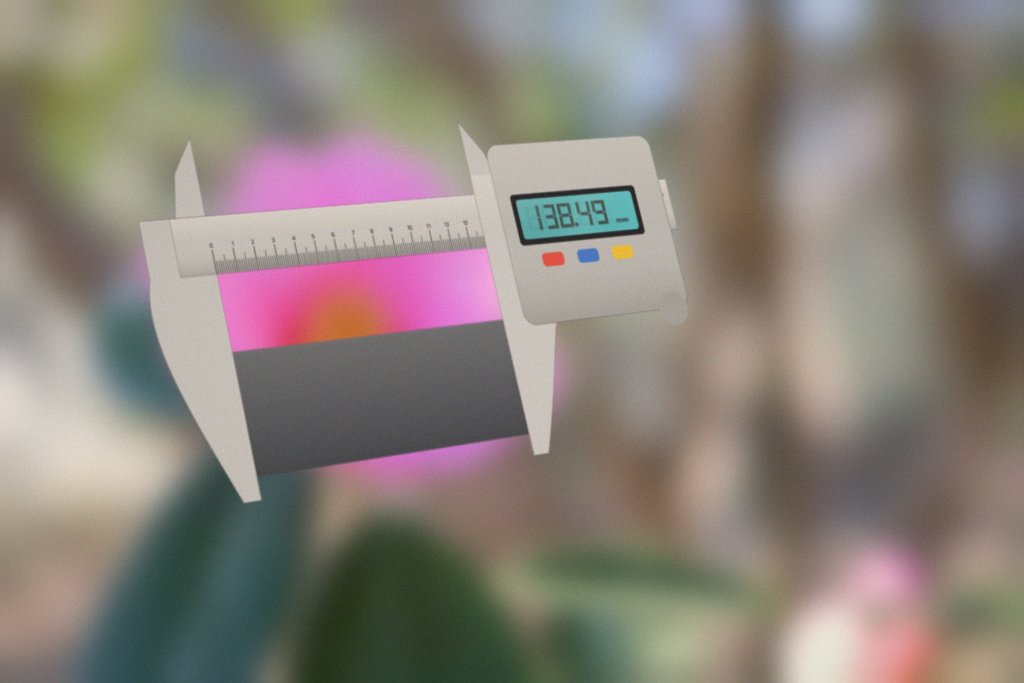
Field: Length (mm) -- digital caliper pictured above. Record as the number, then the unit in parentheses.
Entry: 138.49 (mm)
